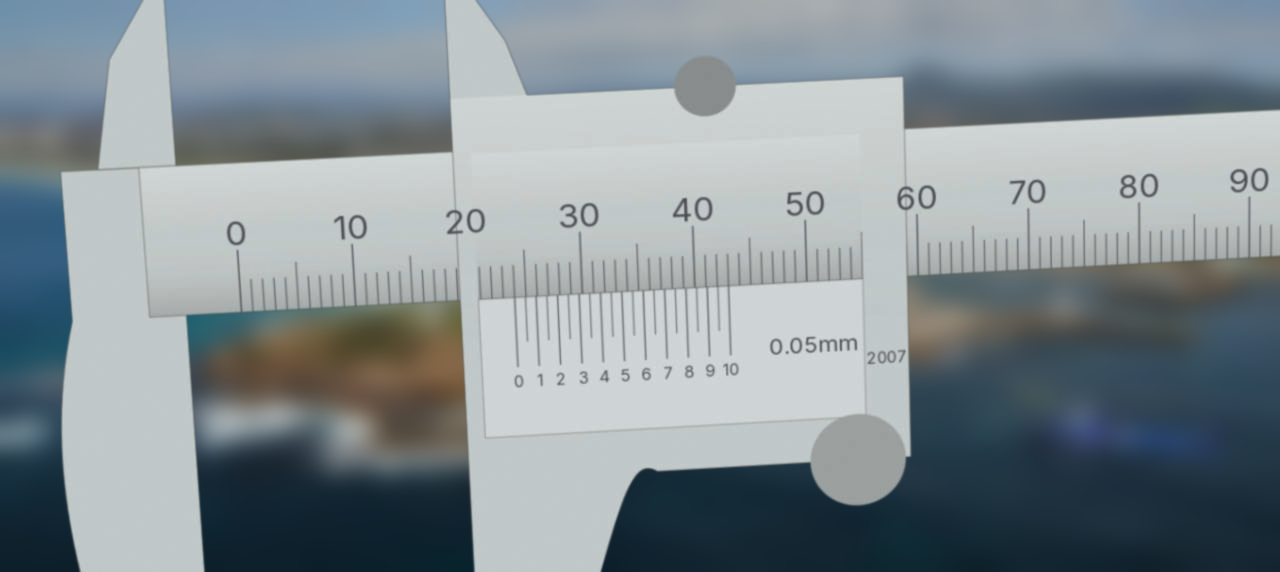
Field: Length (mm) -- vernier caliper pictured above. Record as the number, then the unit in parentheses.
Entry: 24.0 (mm)
